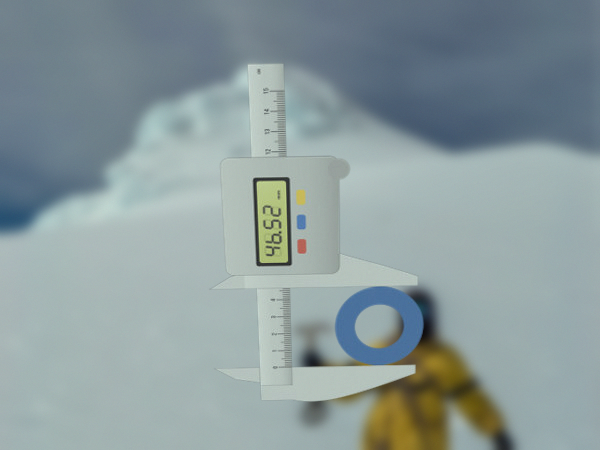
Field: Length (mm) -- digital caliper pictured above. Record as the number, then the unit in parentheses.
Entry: 46.52 (mm)
